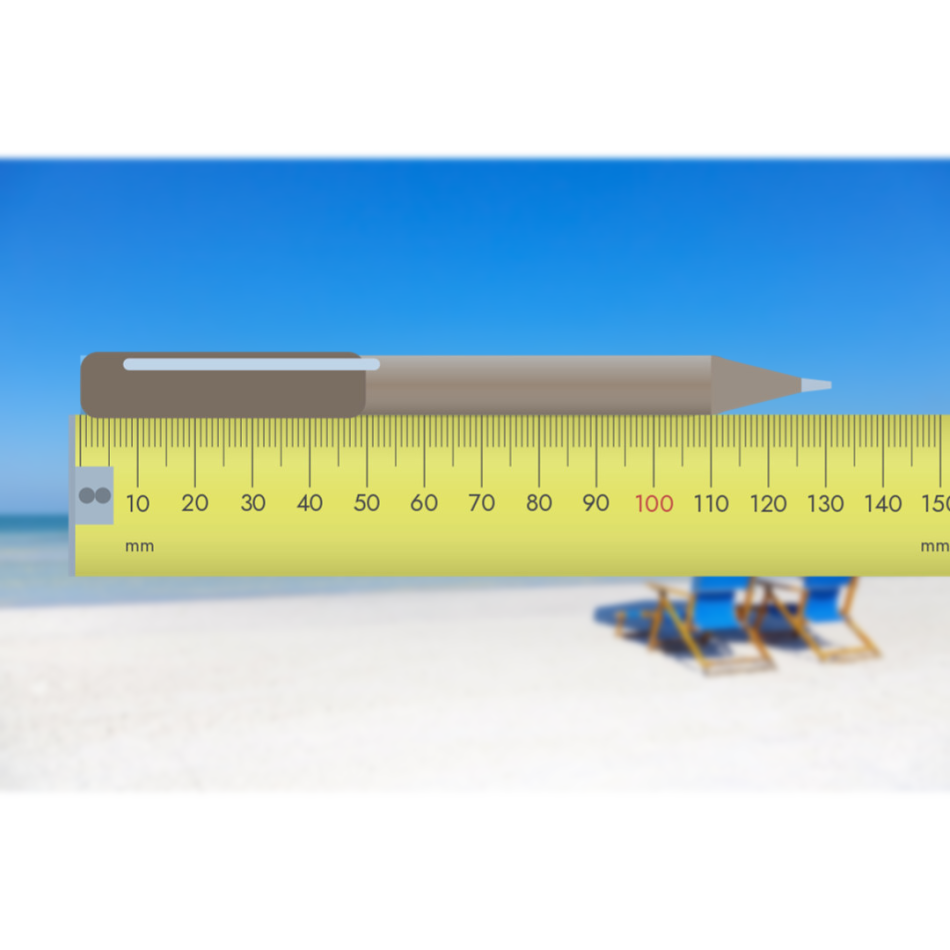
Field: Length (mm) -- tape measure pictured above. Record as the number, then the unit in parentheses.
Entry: 131 (mm)
